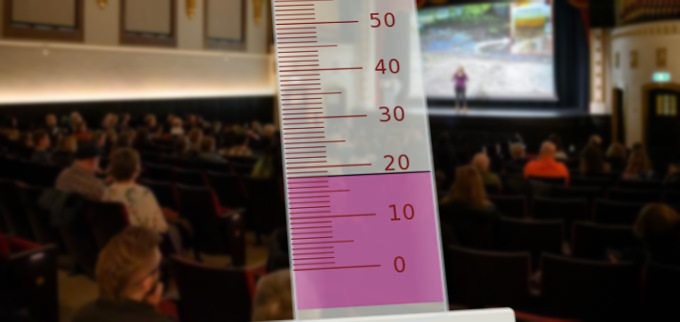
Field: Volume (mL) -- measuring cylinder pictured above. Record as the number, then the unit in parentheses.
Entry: 18 (mL)
